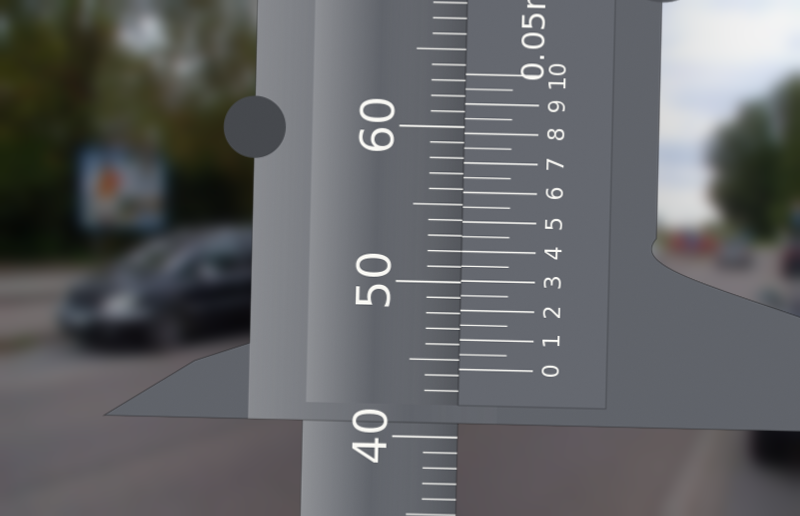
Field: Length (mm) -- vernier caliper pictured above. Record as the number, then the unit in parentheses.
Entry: 44.4 (mm)
